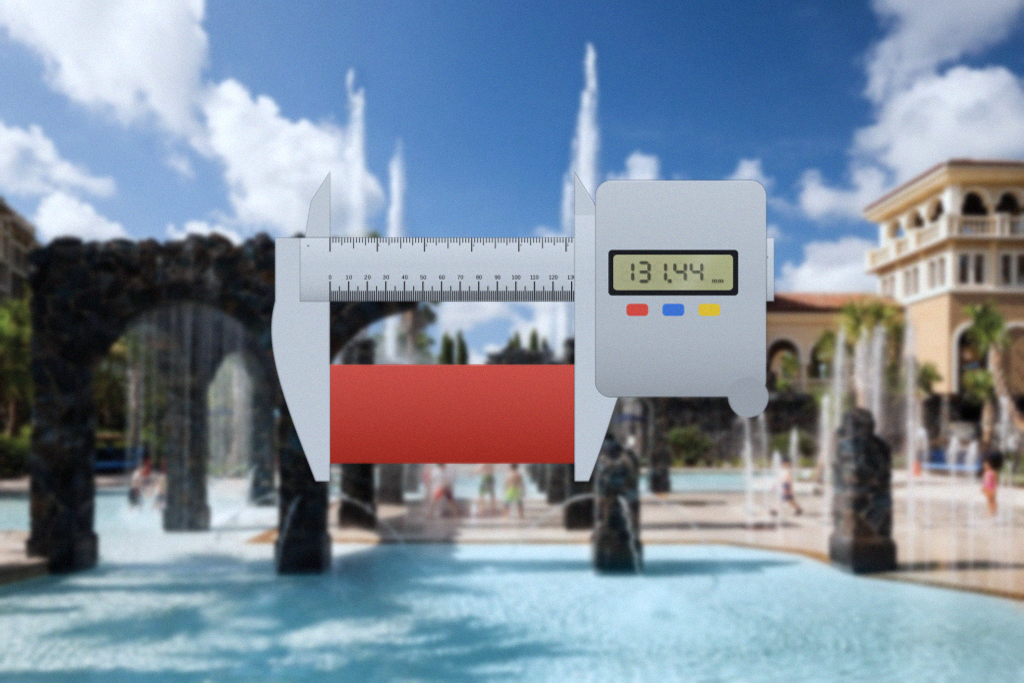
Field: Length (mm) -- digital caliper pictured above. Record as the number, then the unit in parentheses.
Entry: 131.44 (mm)
